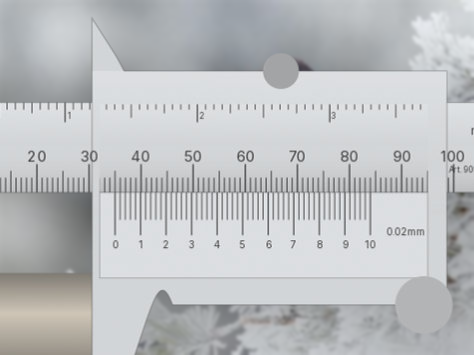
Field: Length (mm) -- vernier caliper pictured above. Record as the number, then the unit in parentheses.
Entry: 35.0 (mm)
